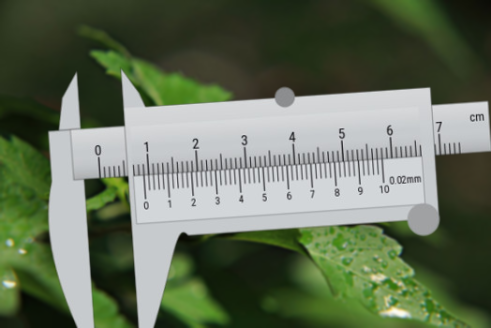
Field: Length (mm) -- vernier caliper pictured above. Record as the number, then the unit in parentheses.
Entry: 9.0 (mm)
